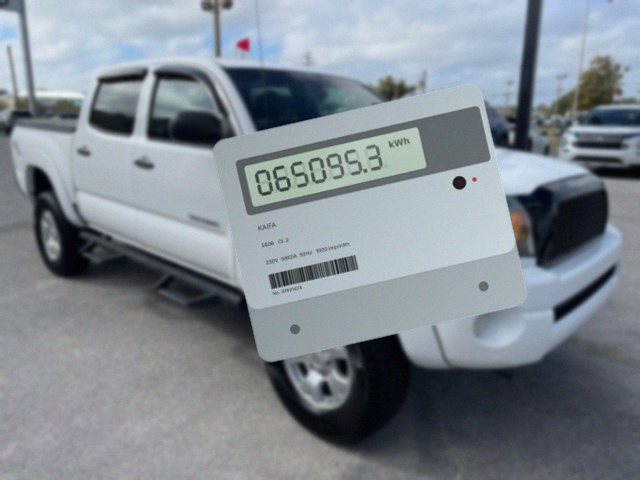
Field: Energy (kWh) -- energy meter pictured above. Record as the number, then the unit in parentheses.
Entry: 65095.3 (kWh)
